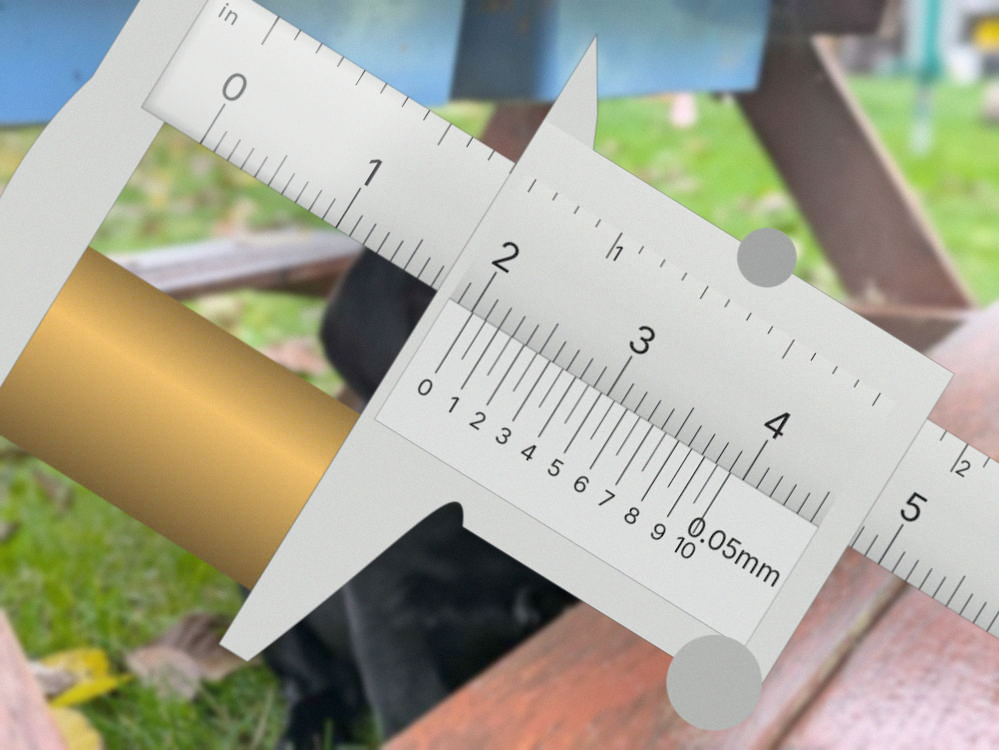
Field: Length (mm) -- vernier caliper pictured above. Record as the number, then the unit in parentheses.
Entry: 20.1 (mm)
